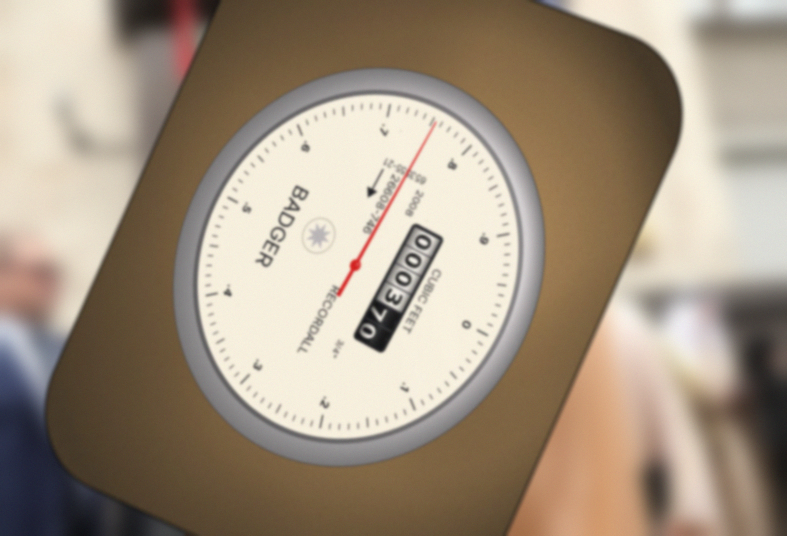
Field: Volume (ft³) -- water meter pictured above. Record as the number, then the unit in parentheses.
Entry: 369.75 (ft³)
